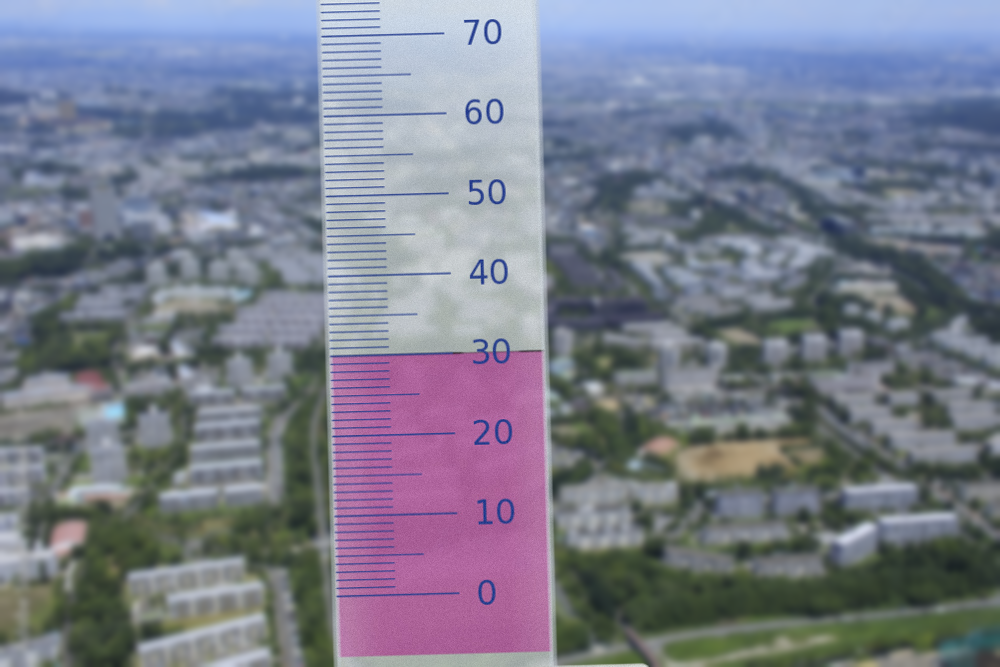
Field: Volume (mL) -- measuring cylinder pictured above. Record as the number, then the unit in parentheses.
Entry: 30 (mL)
